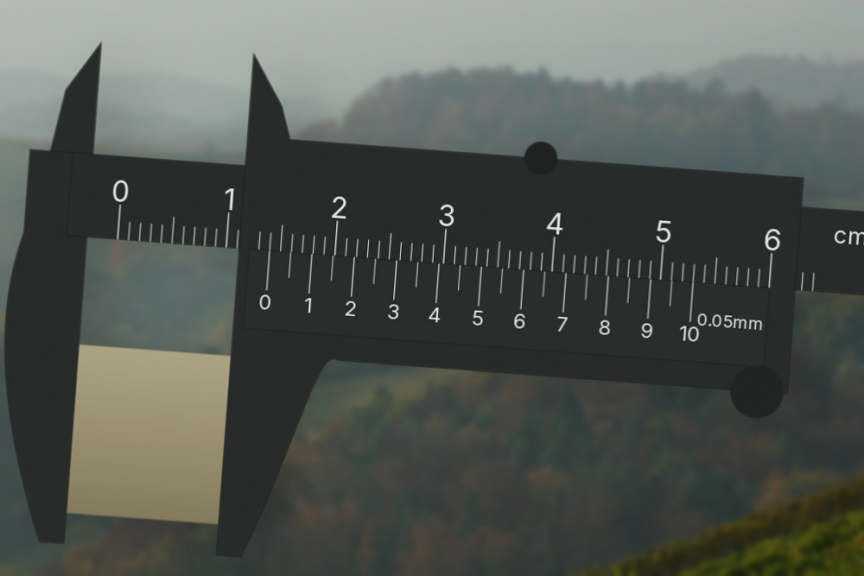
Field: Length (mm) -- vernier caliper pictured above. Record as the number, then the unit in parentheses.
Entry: 14.0 (mm)
